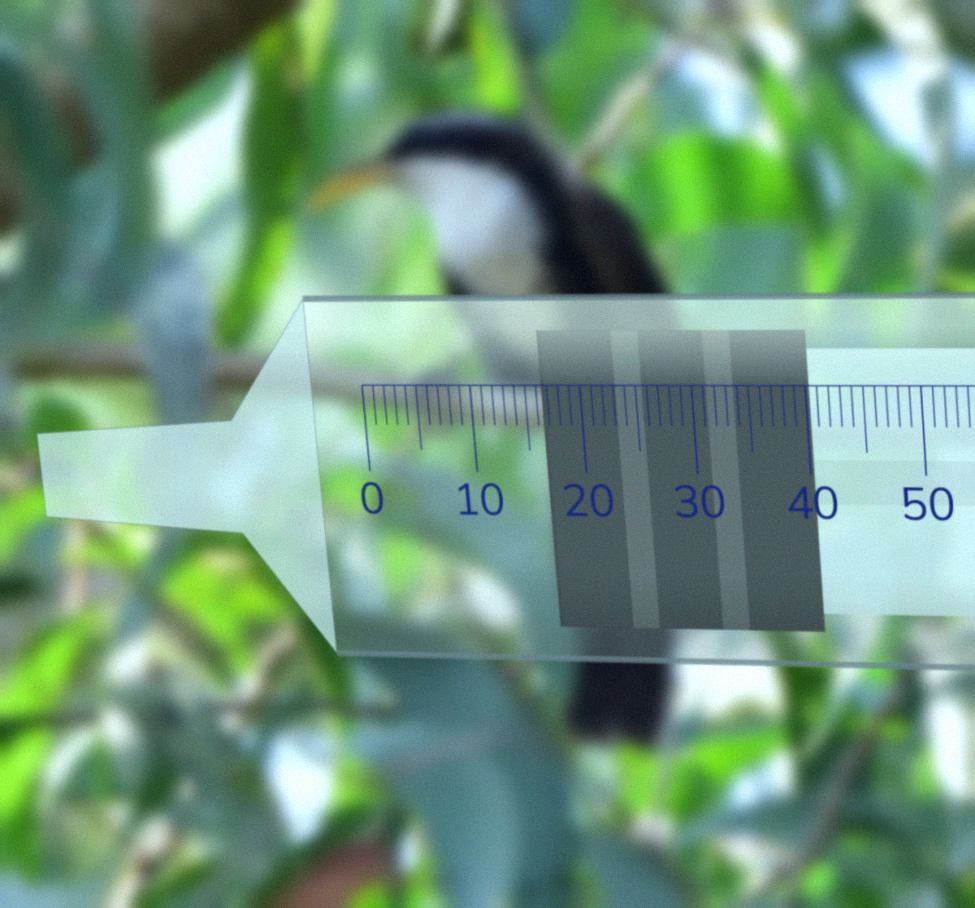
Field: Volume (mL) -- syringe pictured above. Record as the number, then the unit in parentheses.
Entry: 16.5 (mL)
